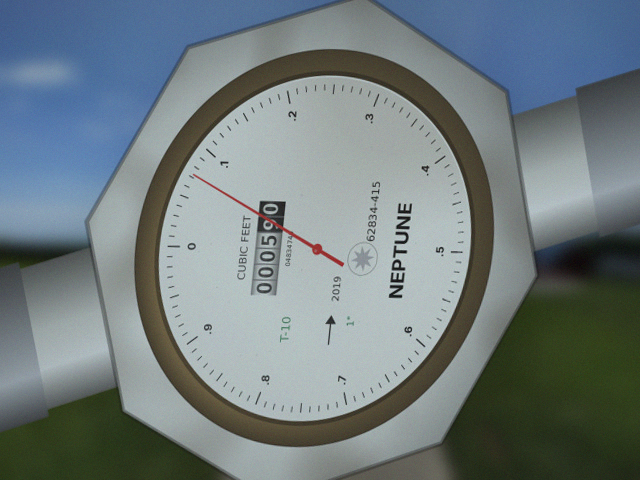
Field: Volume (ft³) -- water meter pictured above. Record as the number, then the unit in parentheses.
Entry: 590.07 (ft³)
